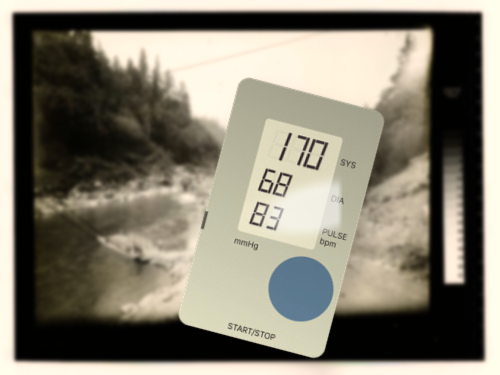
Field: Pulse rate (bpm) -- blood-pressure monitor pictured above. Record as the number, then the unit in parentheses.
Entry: 83 (bpm)
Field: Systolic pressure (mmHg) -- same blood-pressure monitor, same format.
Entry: 170 (mmHg)
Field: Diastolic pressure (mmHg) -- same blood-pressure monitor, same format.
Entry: 68 (mmHg)
